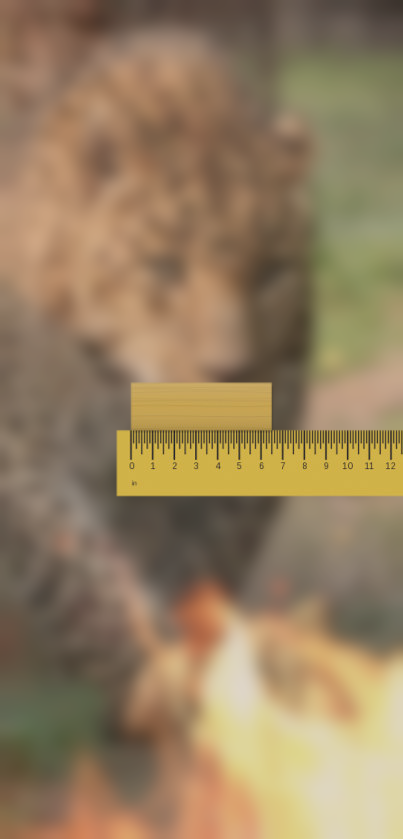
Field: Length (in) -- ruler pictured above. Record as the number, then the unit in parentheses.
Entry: 6.5 (in)
